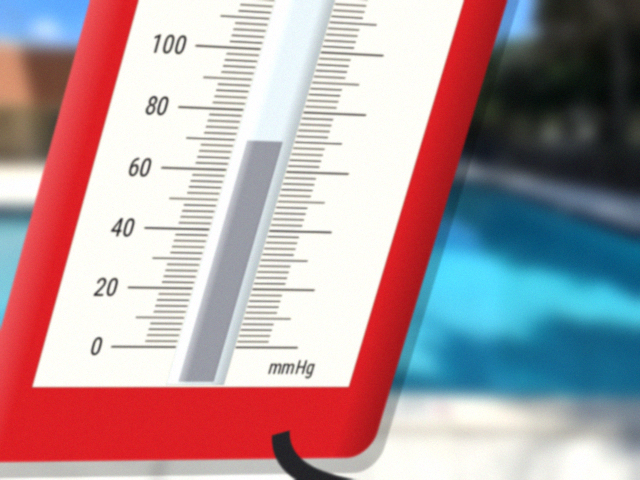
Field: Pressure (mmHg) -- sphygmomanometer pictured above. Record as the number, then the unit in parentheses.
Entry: 70 (mmHg)
